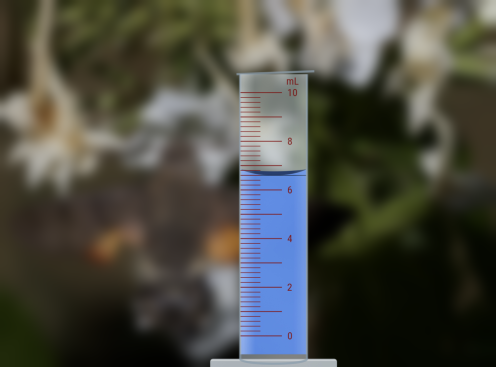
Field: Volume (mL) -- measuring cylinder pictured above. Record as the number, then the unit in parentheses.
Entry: 6.6 (mL)
